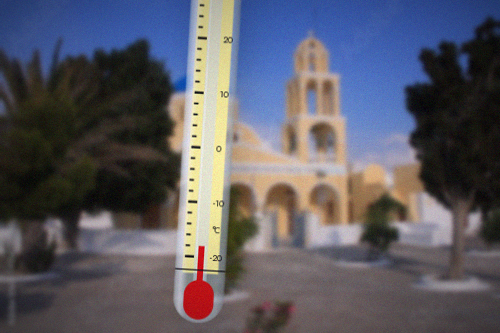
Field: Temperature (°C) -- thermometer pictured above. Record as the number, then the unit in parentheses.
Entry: -18 (°C)
